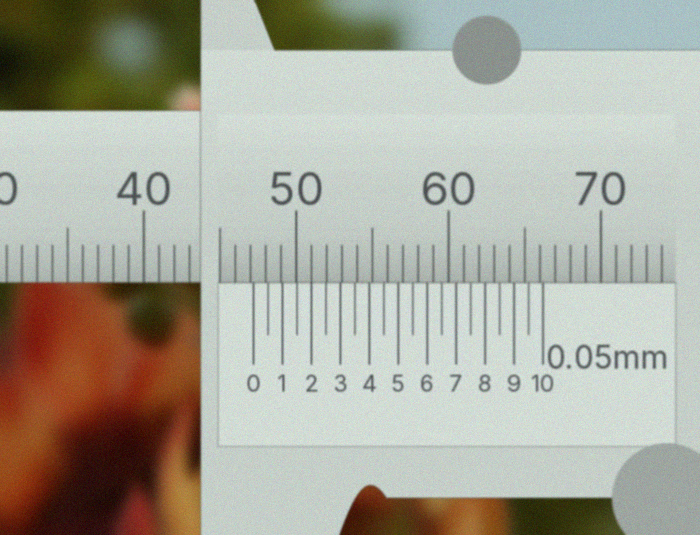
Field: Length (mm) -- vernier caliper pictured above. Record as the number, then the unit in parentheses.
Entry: 47.2 (mm)
